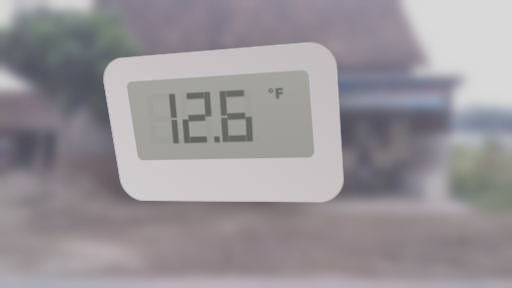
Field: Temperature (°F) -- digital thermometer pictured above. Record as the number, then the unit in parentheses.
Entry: 12.6 (°F)
